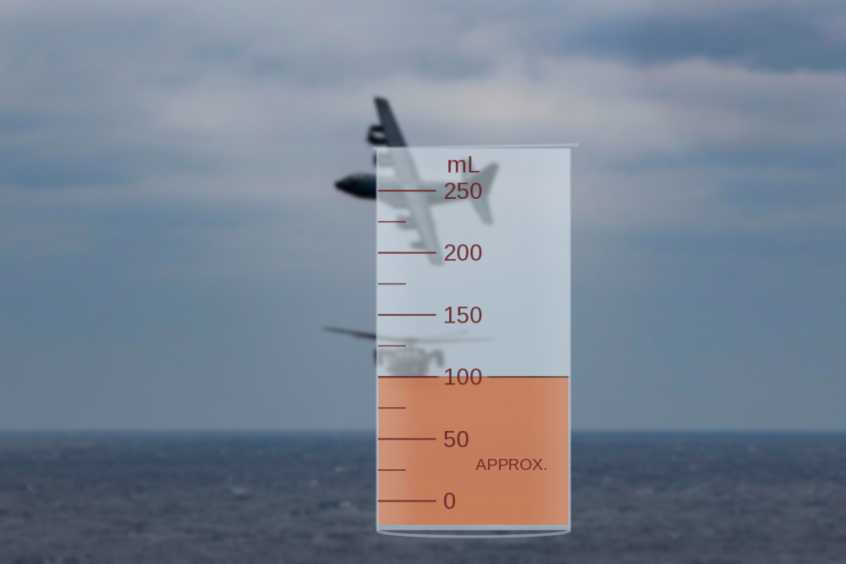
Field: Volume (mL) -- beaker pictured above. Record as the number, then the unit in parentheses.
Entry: 100 (mL)
